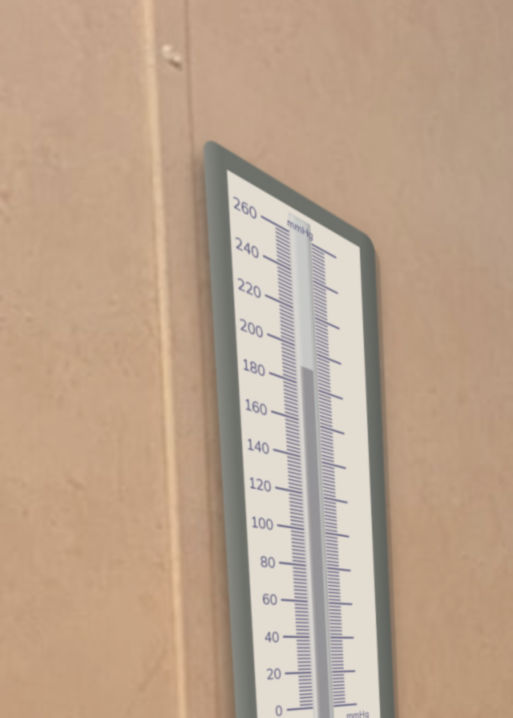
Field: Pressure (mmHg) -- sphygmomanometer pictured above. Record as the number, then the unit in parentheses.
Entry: 190 (mmHg)
